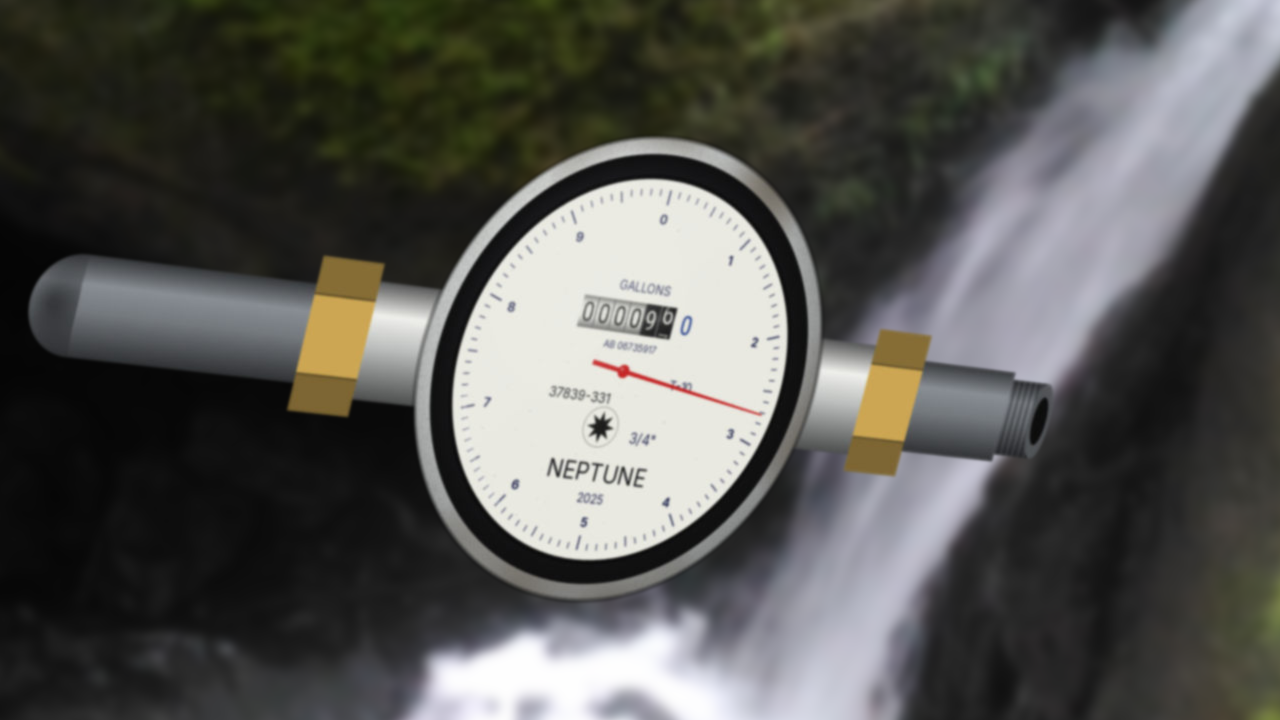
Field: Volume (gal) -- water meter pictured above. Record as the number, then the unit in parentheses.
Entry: 962.7 (gal)
